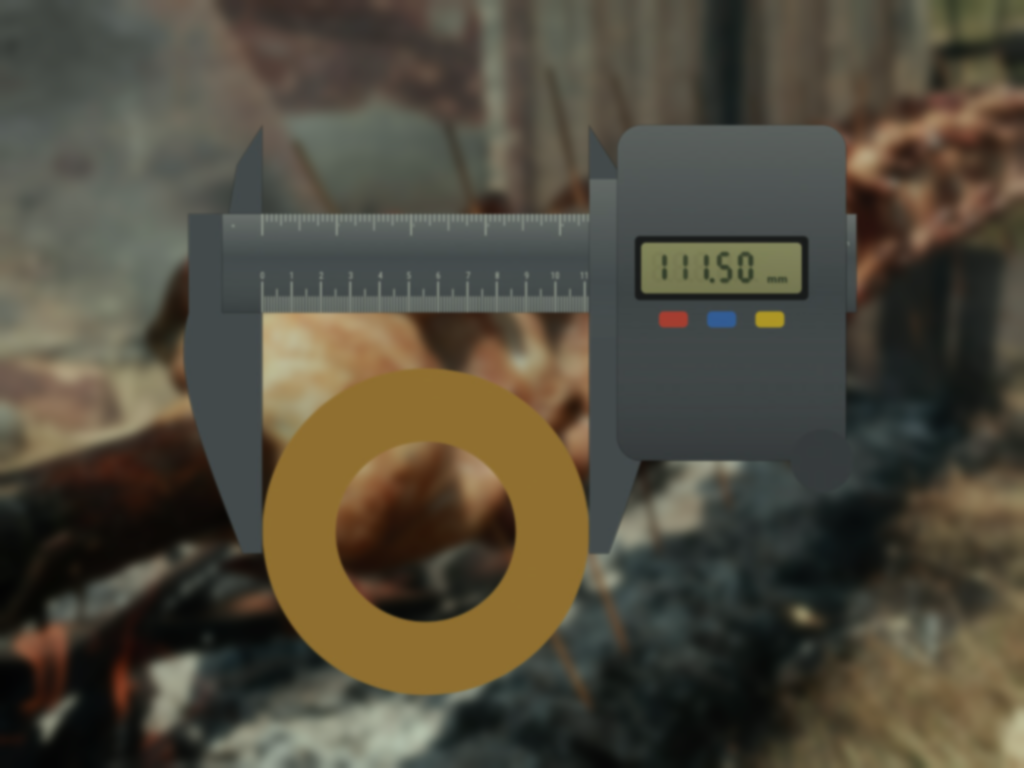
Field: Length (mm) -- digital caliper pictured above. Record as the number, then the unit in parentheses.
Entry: 111.50 (mm)
